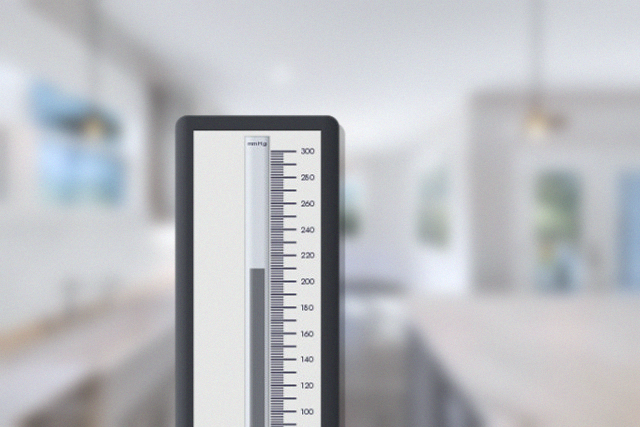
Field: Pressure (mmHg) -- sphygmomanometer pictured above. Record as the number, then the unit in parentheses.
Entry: 210 (mmHg)
